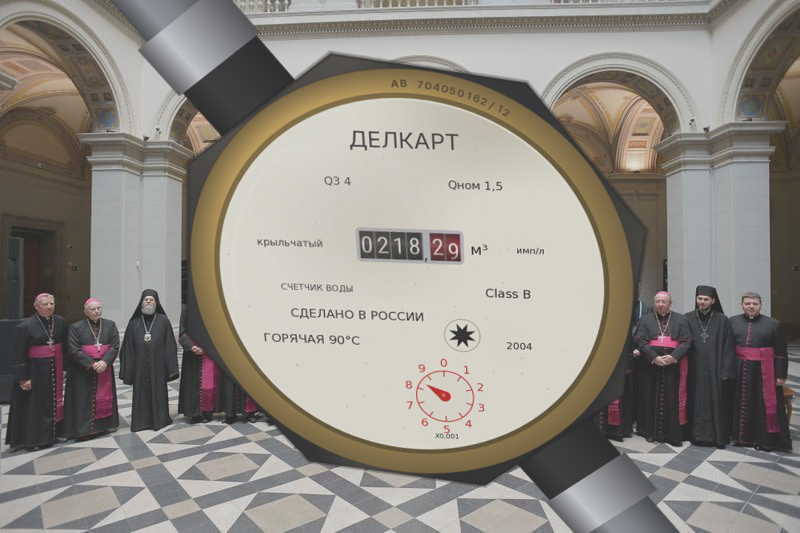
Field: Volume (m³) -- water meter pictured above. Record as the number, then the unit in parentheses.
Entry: 218.288 (m³)
